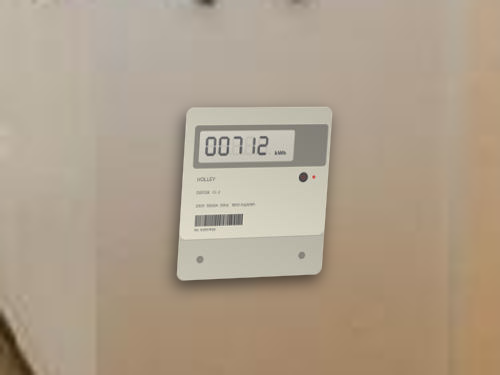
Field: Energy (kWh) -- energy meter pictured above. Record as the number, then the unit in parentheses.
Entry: 712 (kWh)
